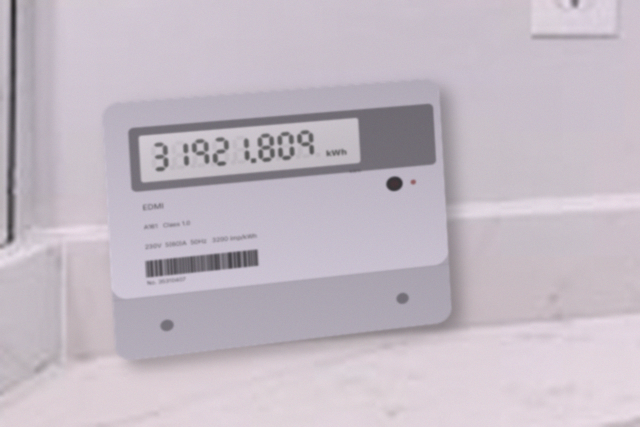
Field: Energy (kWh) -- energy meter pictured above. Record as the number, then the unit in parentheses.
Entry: 31921.809 (kWh)
